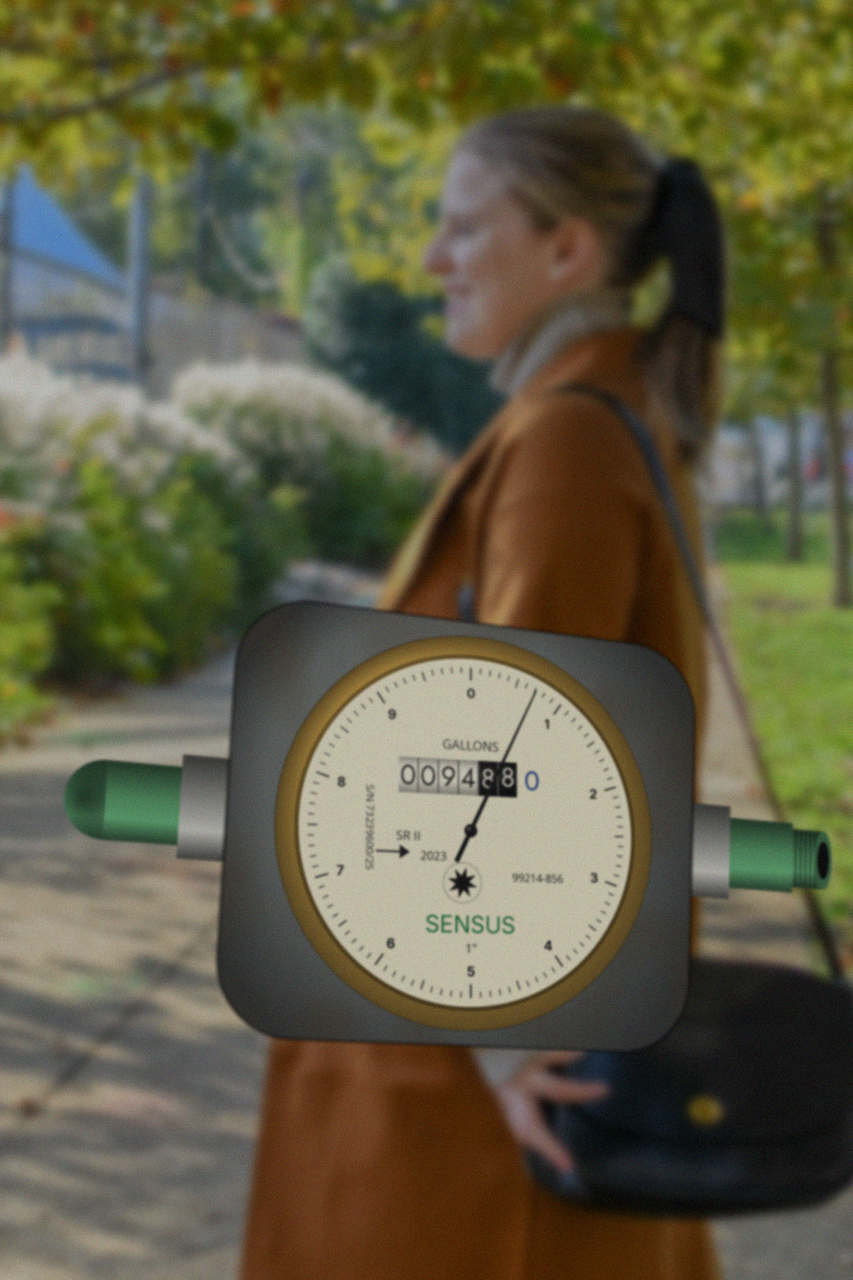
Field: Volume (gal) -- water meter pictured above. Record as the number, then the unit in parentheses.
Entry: 94880.7 (gal)
